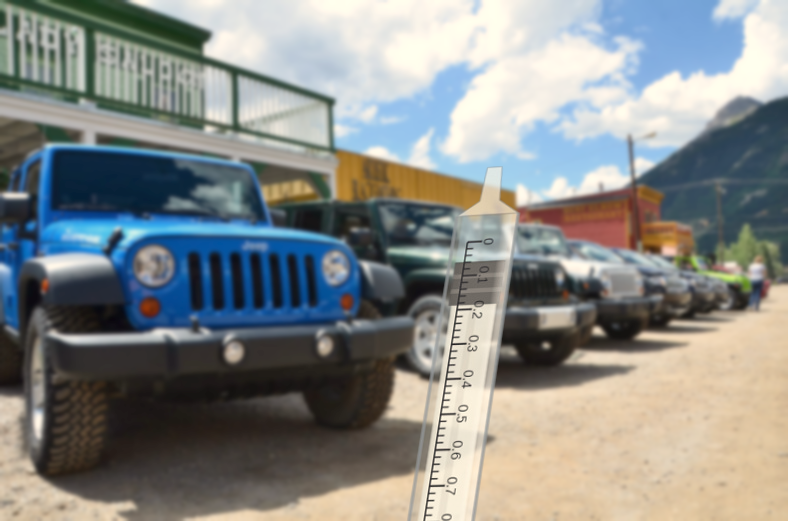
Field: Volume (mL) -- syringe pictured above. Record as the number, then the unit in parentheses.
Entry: 0.06 (mL)
